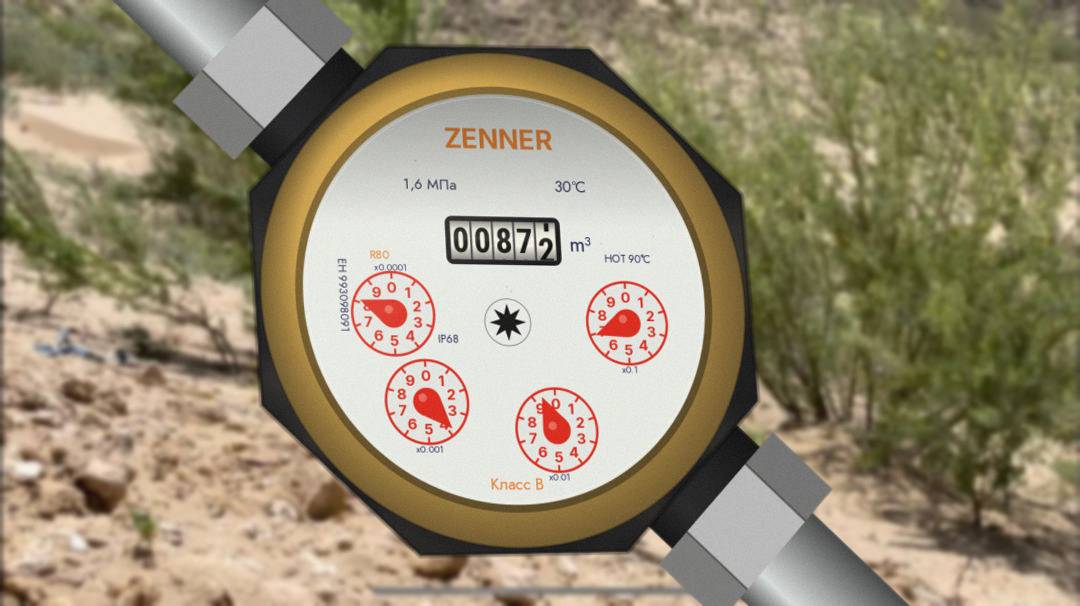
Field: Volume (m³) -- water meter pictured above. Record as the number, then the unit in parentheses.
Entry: 871.6938 (m³)
